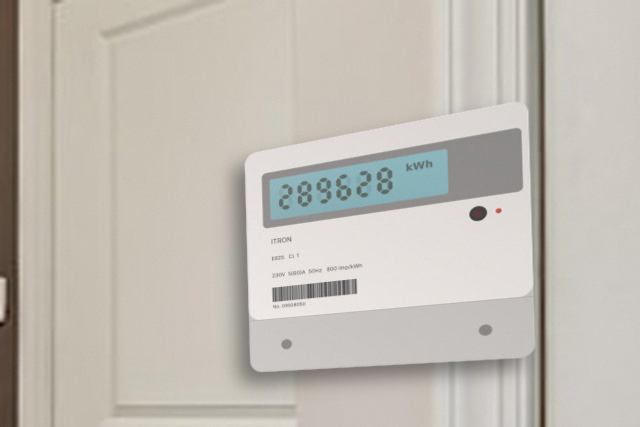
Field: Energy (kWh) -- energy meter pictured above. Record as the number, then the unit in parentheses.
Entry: 289628 (kWh)
